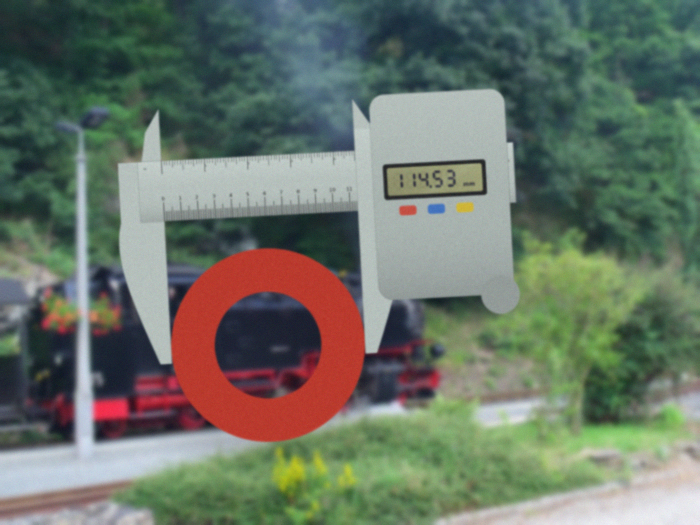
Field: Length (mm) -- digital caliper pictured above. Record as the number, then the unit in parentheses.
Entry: 114.53 (mm)
